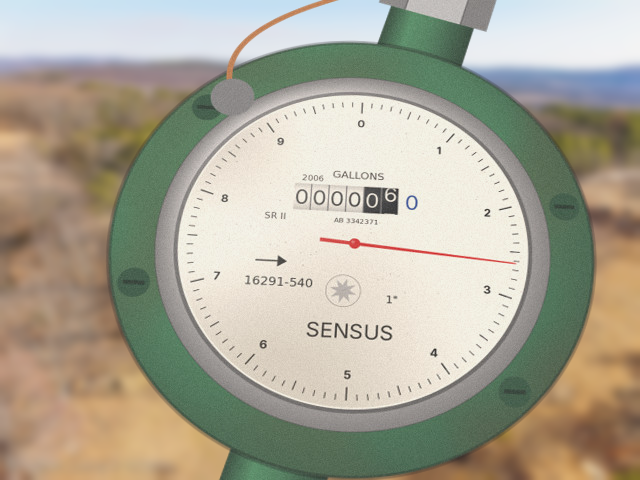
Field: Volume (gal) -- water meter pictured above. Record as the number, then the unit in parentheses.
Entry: 62.6 (gal)
